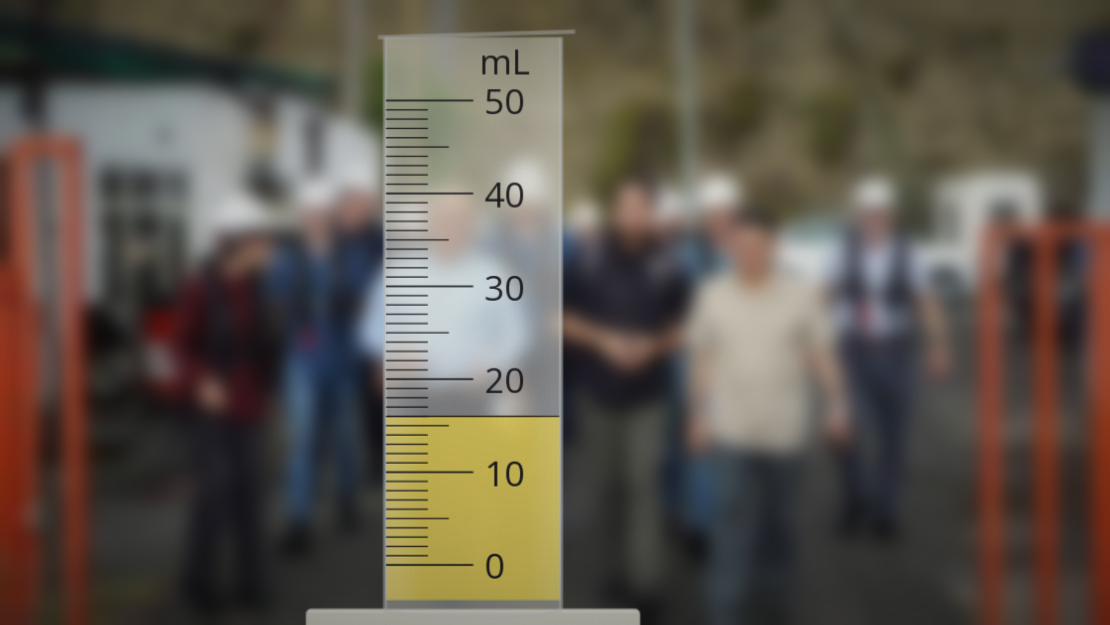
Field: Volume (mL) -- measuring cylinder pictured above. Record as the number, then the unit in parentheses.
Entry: 16 (mL)
